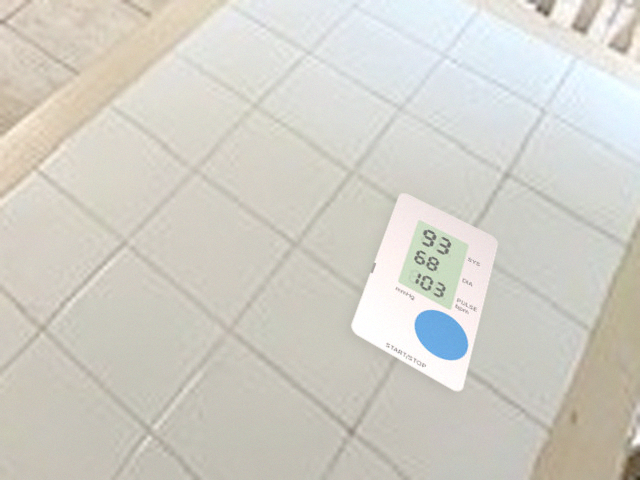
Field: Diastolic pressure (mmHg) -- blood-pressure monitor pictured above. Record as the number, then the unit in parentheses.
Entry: 68 (mmHg)
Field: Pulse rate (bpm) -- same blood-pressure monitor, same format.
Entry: 103 (bpm)
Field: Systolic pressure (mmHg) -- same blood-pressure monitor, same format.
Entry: 93 (mmHg)
